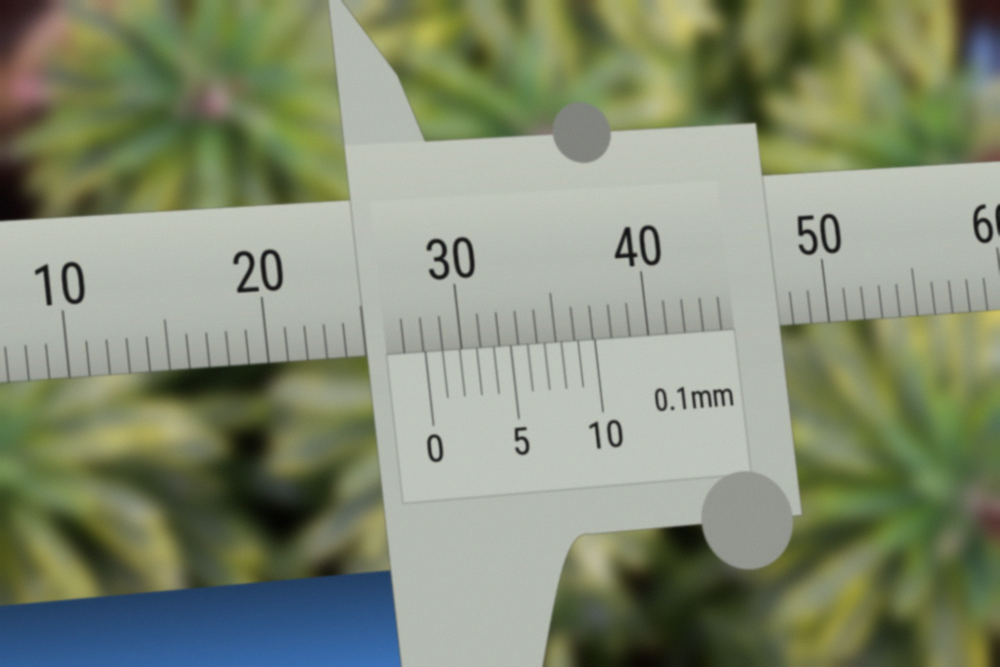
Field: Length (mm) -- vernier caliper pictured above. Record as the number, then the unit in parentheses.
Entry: 28.1 (mm)
